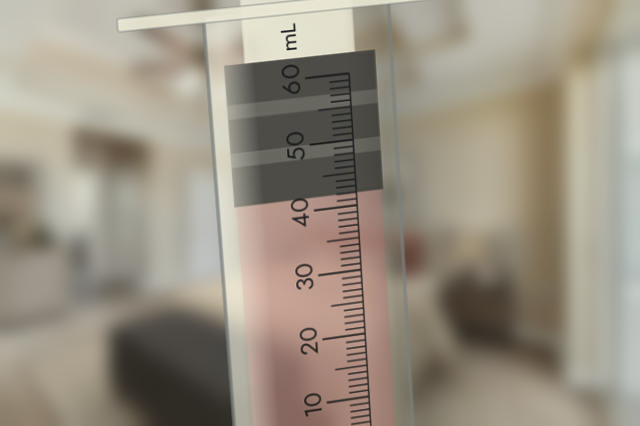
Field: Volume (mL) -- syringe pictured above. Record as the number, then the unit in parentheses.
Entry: 42 (mL)
